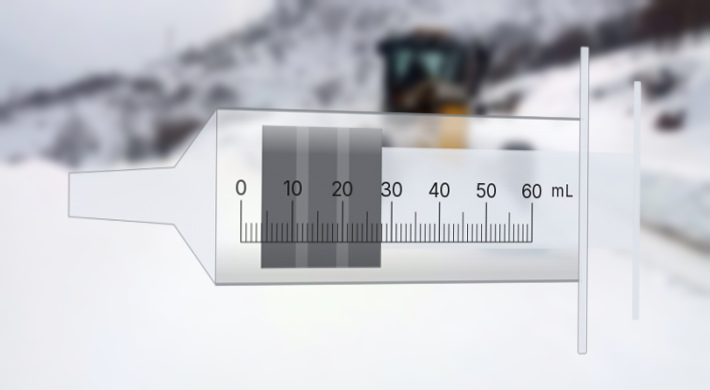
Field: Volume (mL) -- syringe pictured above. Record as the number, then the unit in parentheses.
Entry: 4 (mL)
